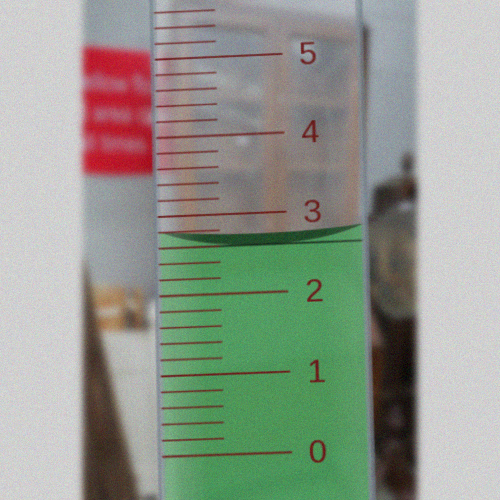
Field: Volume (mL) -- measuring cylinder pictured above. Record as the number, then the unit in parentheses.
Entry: 2.6 (mL)
